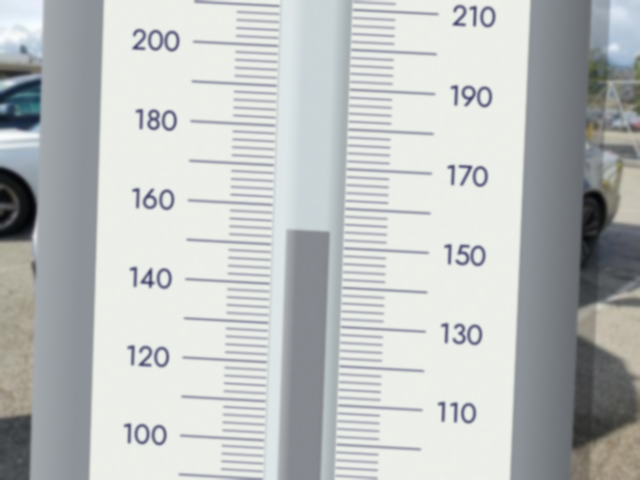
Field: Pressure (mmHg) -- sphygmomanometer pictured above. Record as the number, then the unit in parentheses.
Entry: 154 (mmHg)
